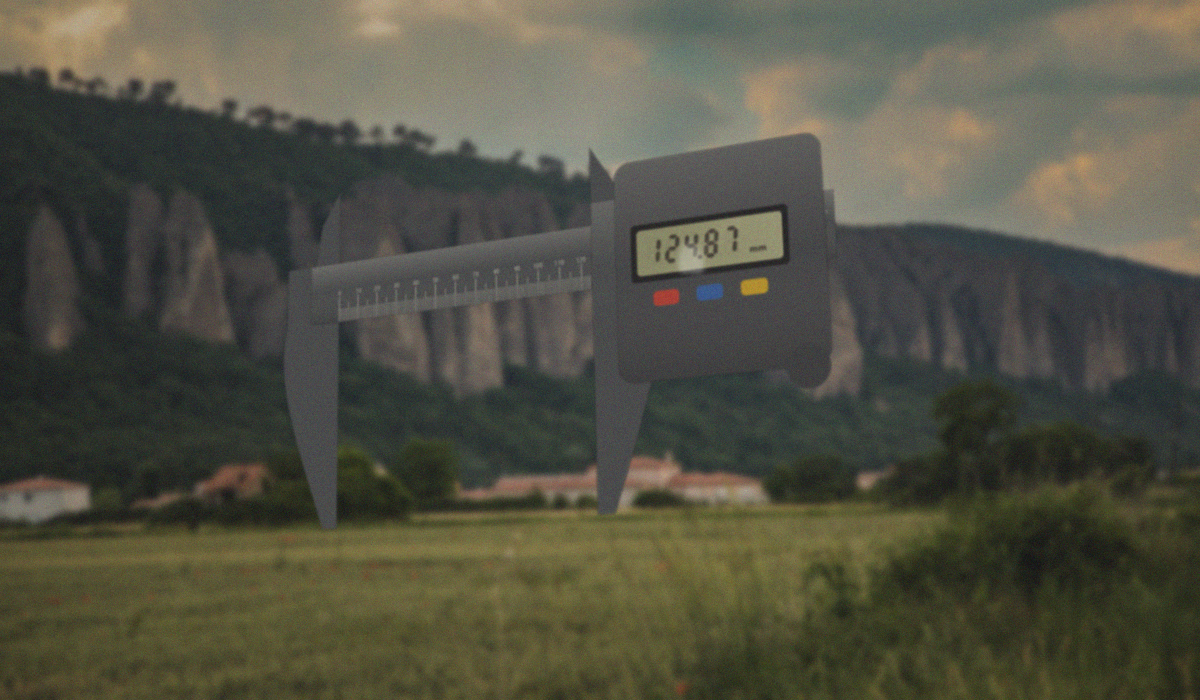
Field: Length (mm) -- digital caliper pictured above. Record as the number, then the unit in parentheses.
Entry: 124.87 (mm)
